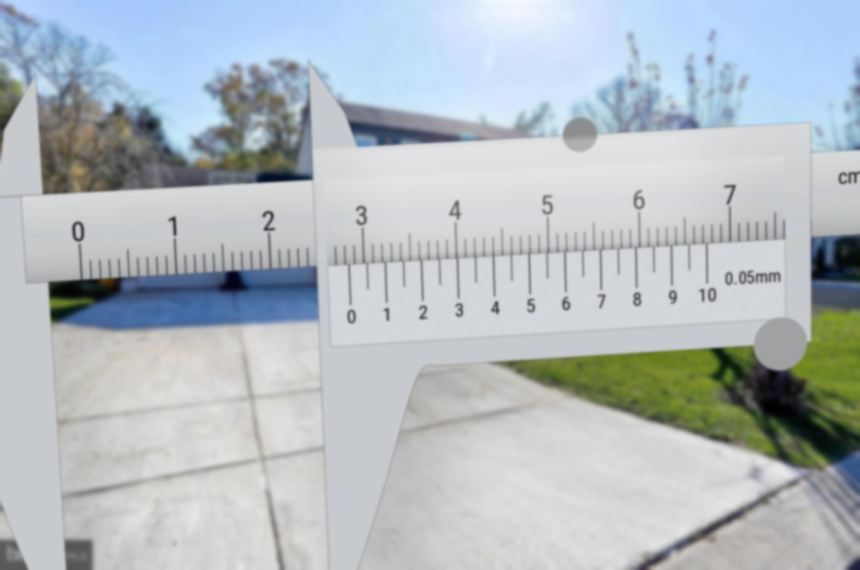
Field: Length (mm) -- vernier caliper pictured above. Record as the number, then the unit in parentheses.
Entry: 28.4 (mm)
